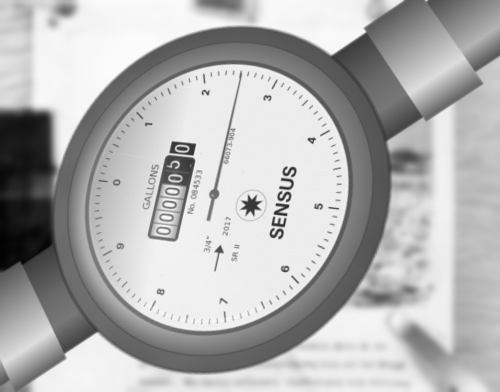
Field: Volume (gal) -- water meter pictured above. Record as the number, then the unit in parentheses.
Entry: 52.5 (gal)
